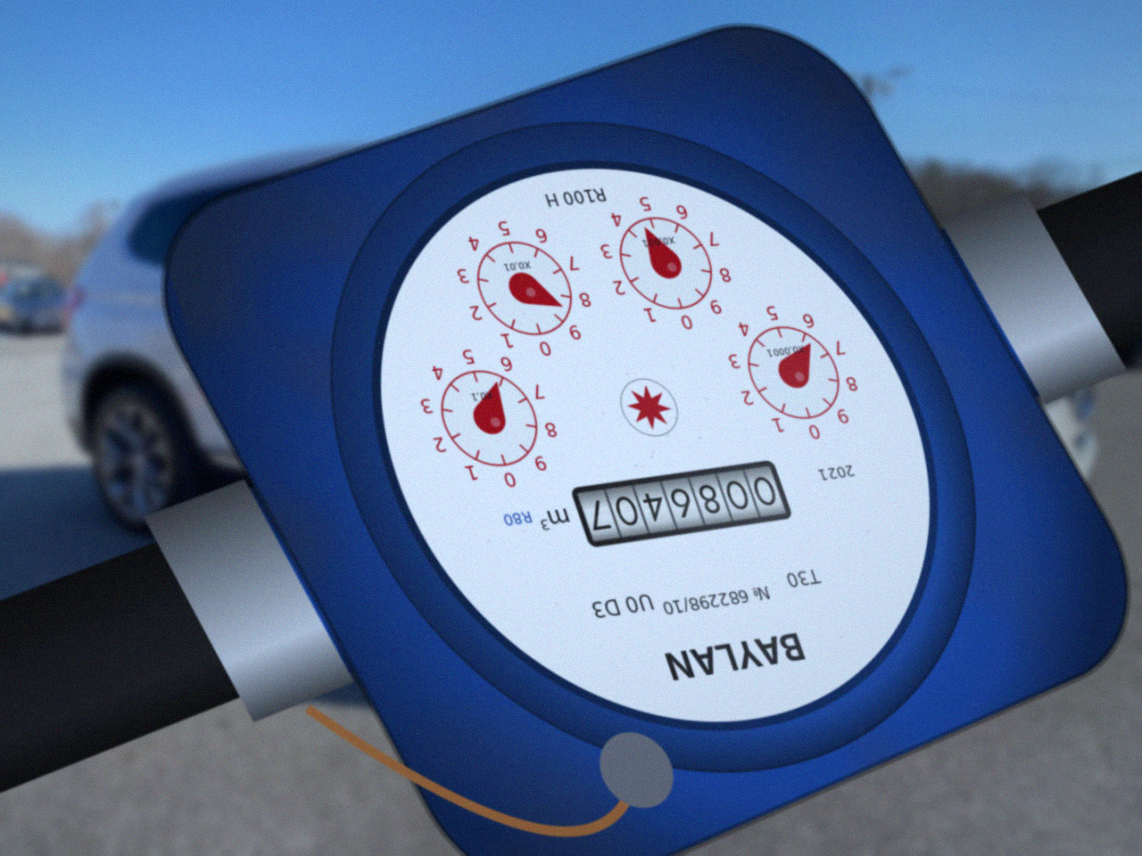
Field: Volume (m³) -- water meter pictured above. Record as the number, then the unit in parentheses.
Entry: 86407.5846 (m³)
